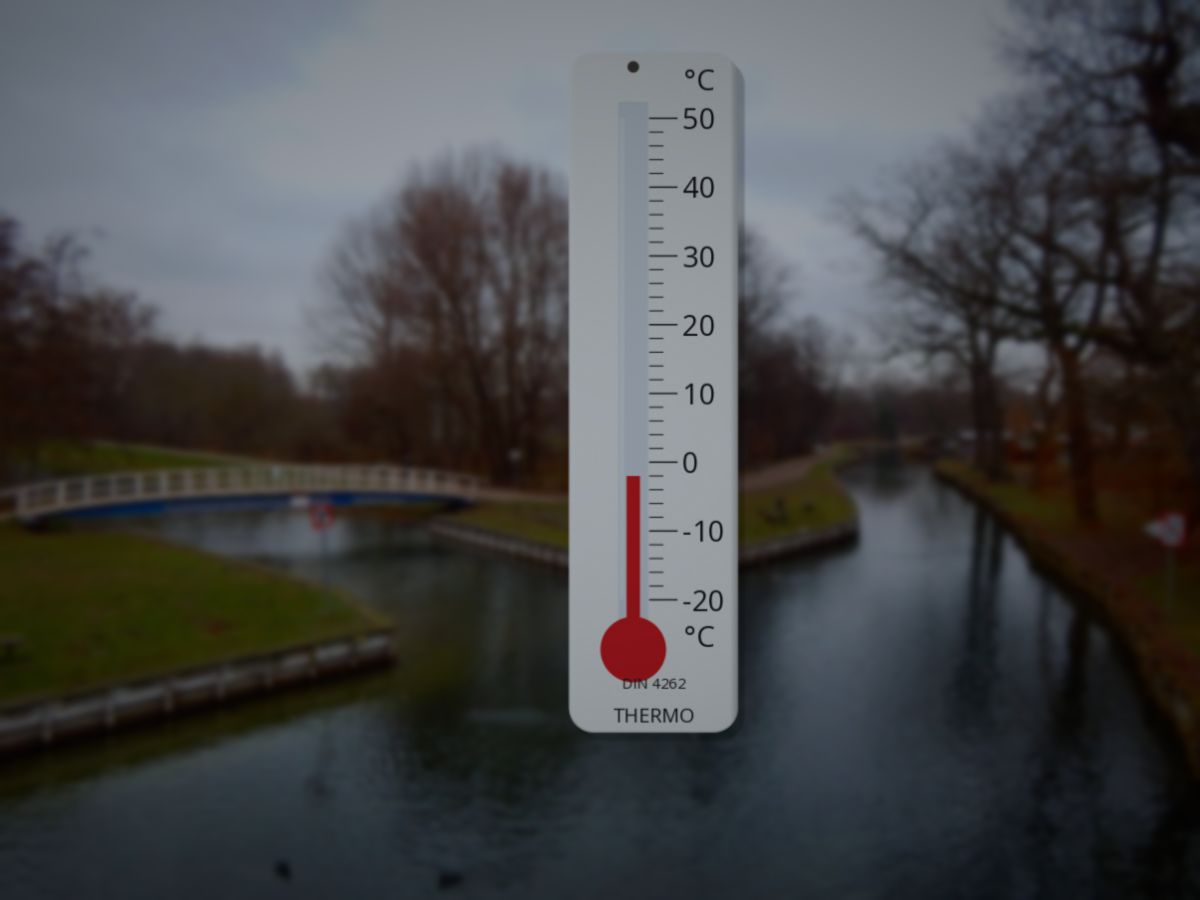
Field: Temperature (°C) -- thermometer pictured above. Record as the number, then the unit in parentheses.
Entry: -2 (°C)
